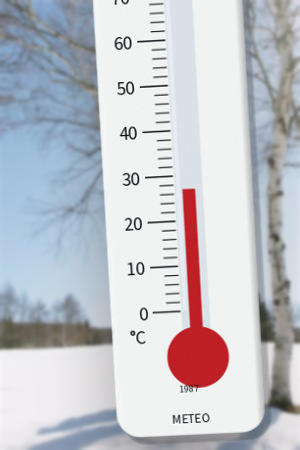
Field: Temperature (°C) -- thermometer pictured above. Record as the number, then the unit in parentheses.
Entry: 27 (°C)
